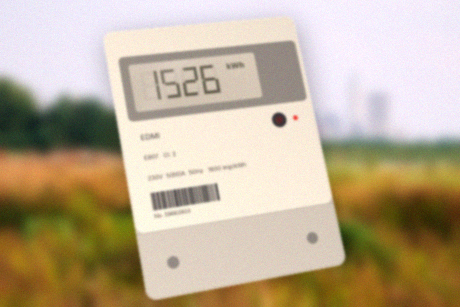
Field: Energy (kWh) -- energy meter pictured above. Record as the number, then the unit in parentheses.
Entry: 1526 (kWh)
